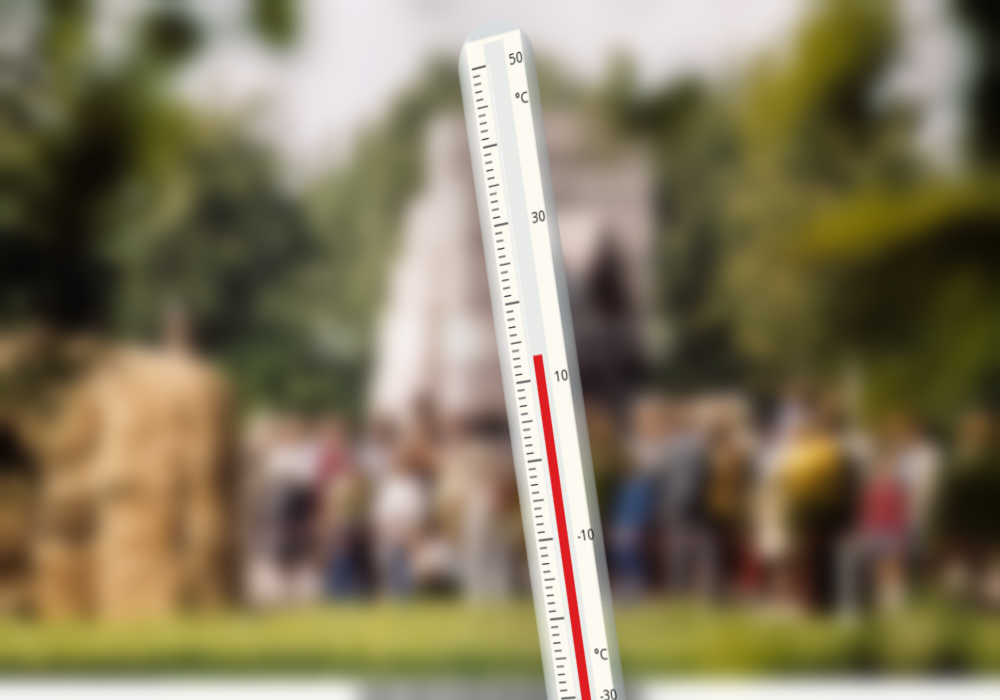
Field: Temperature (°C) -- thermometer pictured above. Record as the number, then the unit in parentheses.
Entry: 13 (°C)
